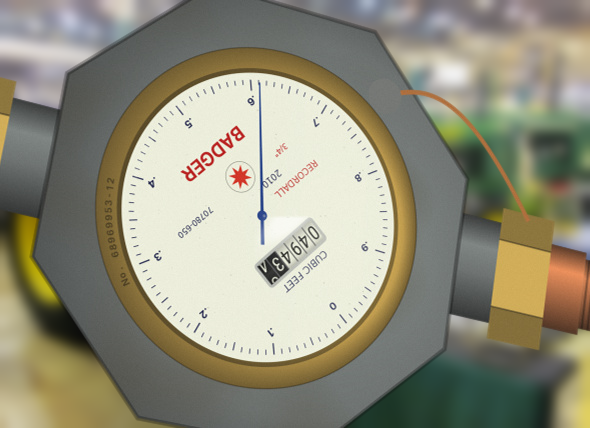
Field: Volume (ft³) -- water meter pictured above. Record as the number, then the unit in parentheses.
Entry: 49433.61 (ft³)
